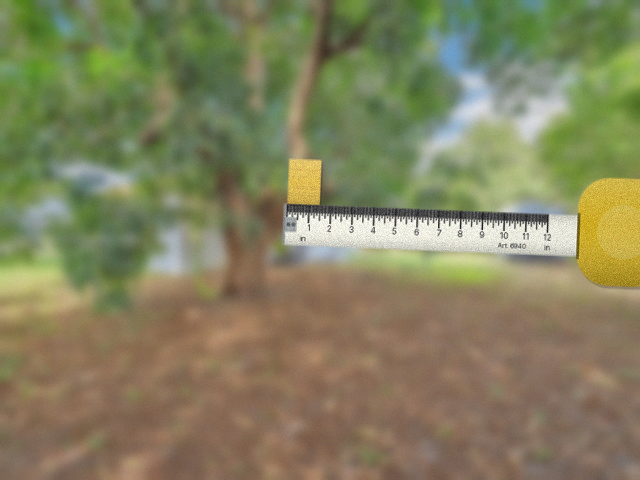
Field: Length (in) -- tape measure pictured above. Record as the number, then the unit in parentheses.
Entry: 1.5 (in)
